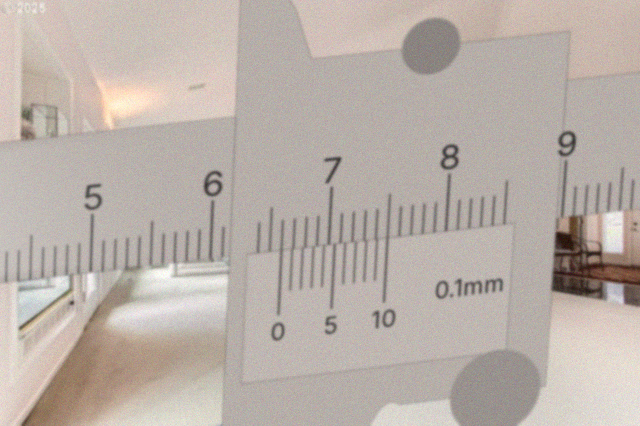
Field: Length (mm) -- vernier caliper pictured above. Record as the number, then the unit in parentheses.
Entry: 66.0 (mm)
